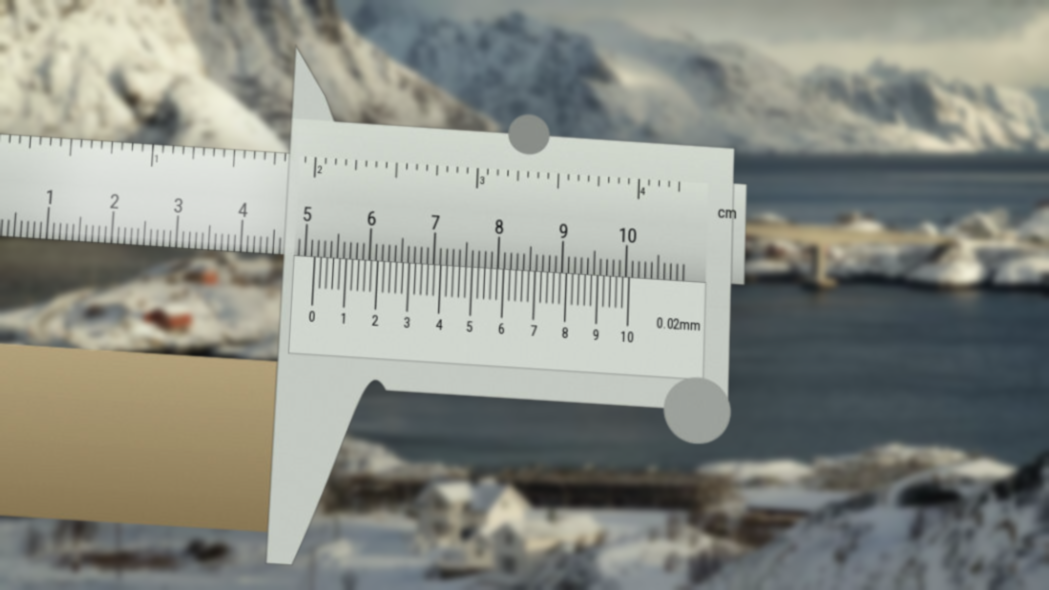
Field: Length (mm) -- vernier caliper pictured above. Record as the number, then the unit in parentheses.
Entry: 51.5 (mm)
